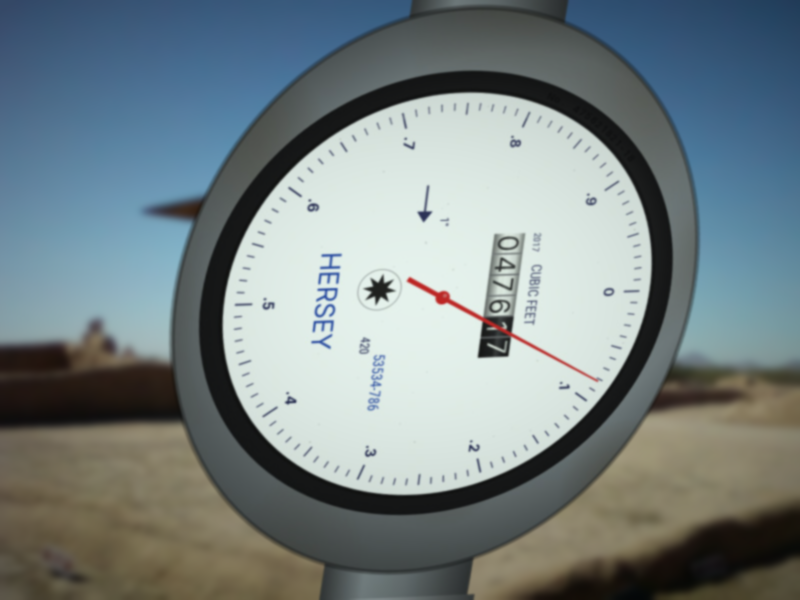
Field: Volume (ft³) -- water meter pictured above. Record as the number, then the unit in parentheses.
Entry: 47617.08 (ft³)
